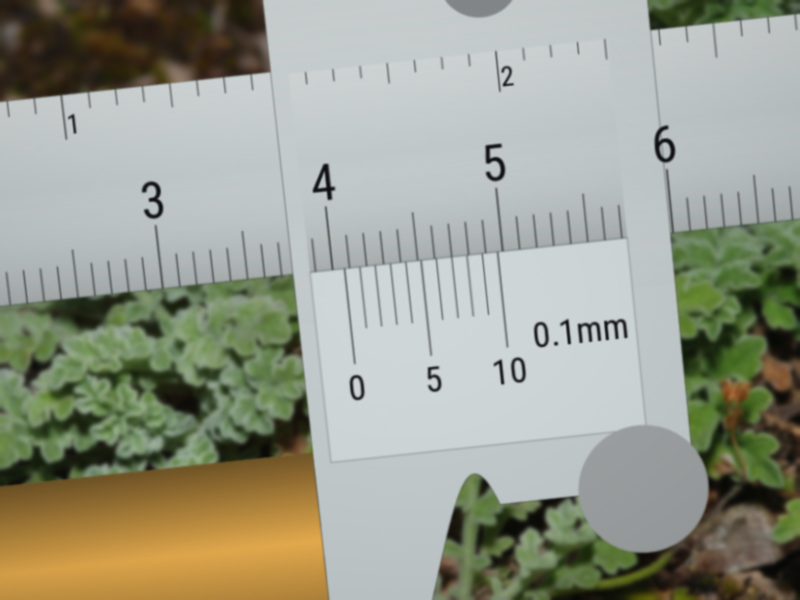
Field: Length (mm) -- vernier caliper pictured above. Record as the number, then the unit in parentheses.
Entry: 40.7 (mm)
